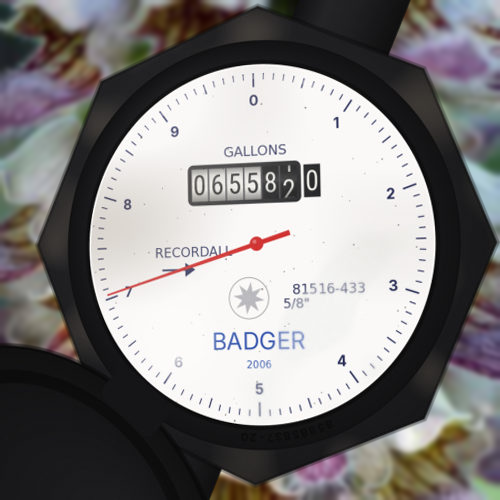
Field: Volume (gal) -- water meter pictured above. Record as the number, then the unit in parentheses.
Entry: 655817.0 (gal)
